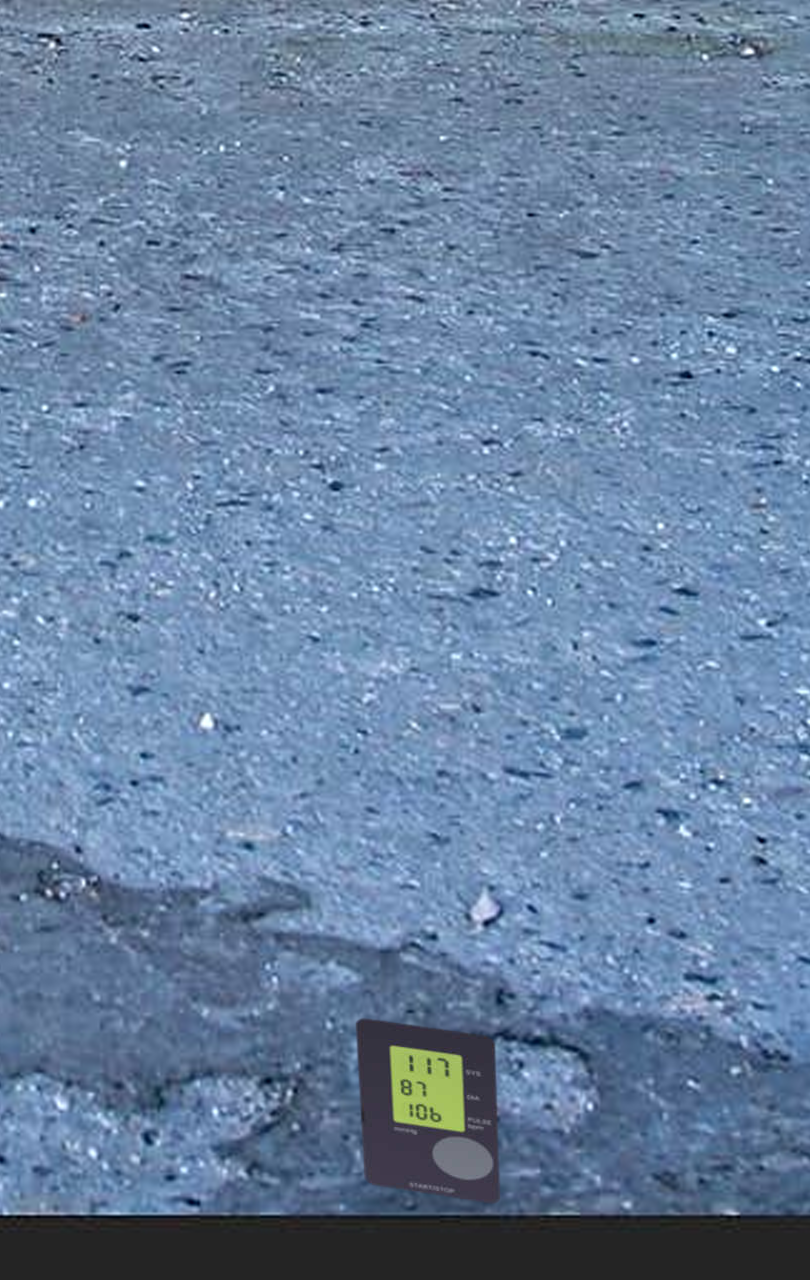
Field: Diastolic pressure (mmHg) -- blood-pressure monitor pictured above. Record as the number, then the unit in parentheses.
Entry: 87 (mmHg)
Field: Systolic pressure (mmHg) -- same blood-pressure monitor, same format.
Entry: 117 (mmHg)
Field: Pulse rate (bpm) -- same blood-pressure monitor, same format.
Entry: 106 (bpm)
